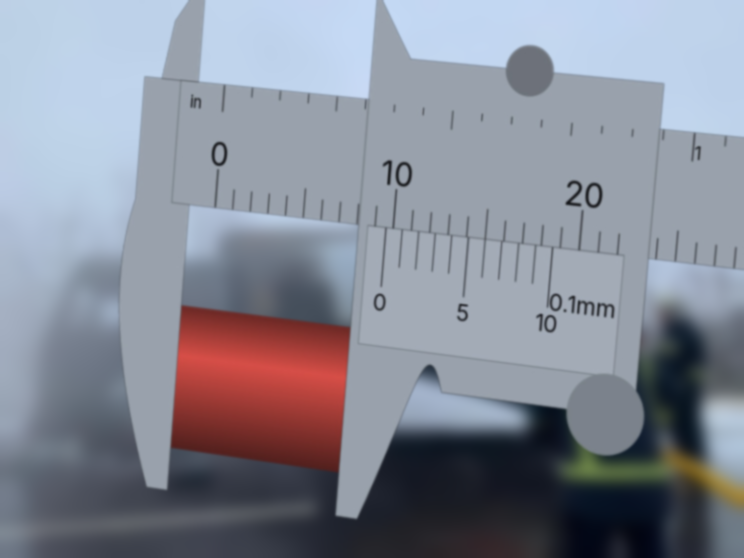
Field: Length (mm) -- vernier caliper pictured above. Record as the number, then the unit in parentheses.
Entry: 9.6 (mm)
